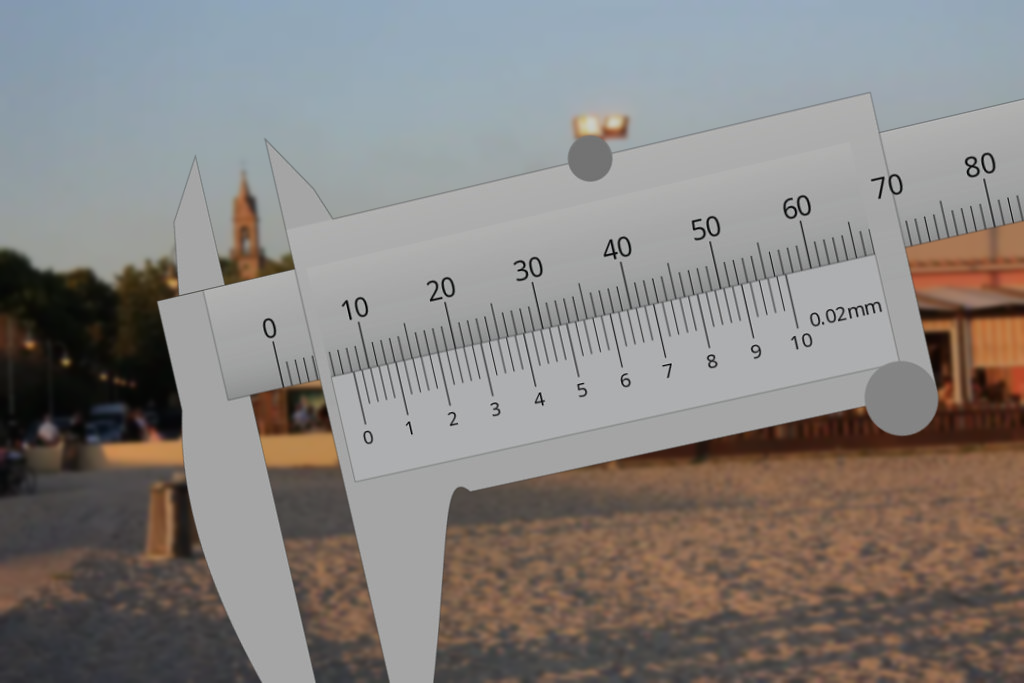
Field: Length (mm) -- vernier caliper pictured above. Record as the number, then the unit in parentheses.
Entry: 8.2 (mm)
